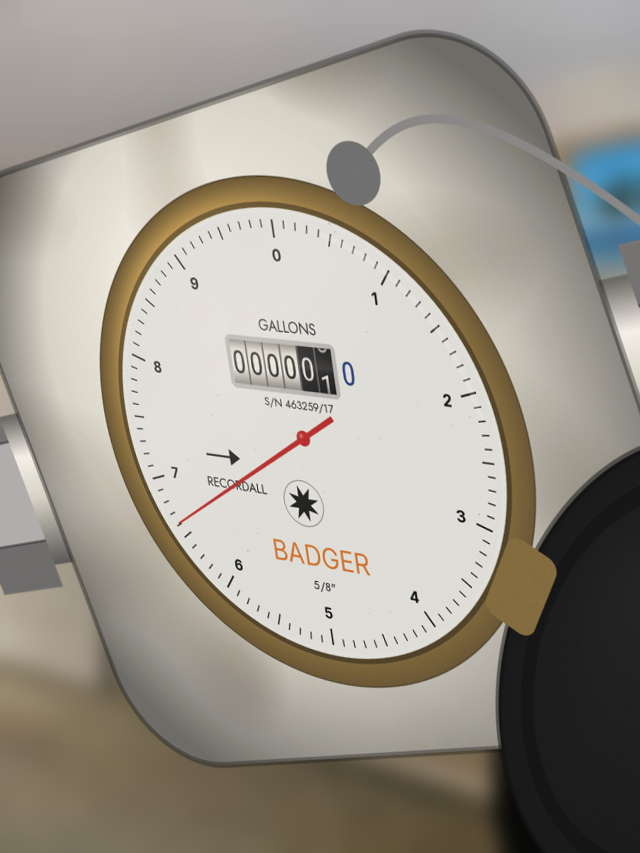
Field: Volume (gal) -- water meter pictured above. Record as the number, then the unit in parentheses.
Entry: 6.6 (gal)
